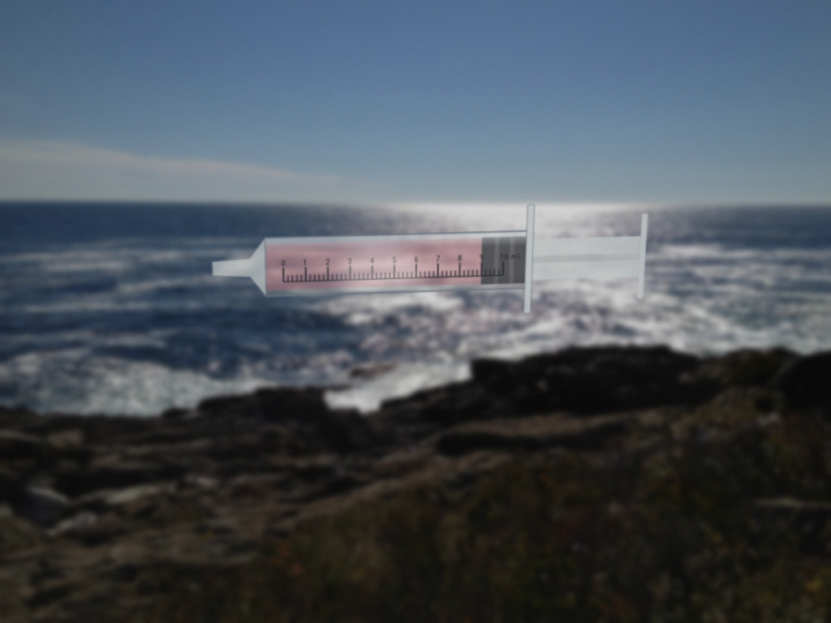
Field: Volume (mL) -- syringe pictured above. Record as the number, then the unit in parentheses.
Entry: 9 (mL)
